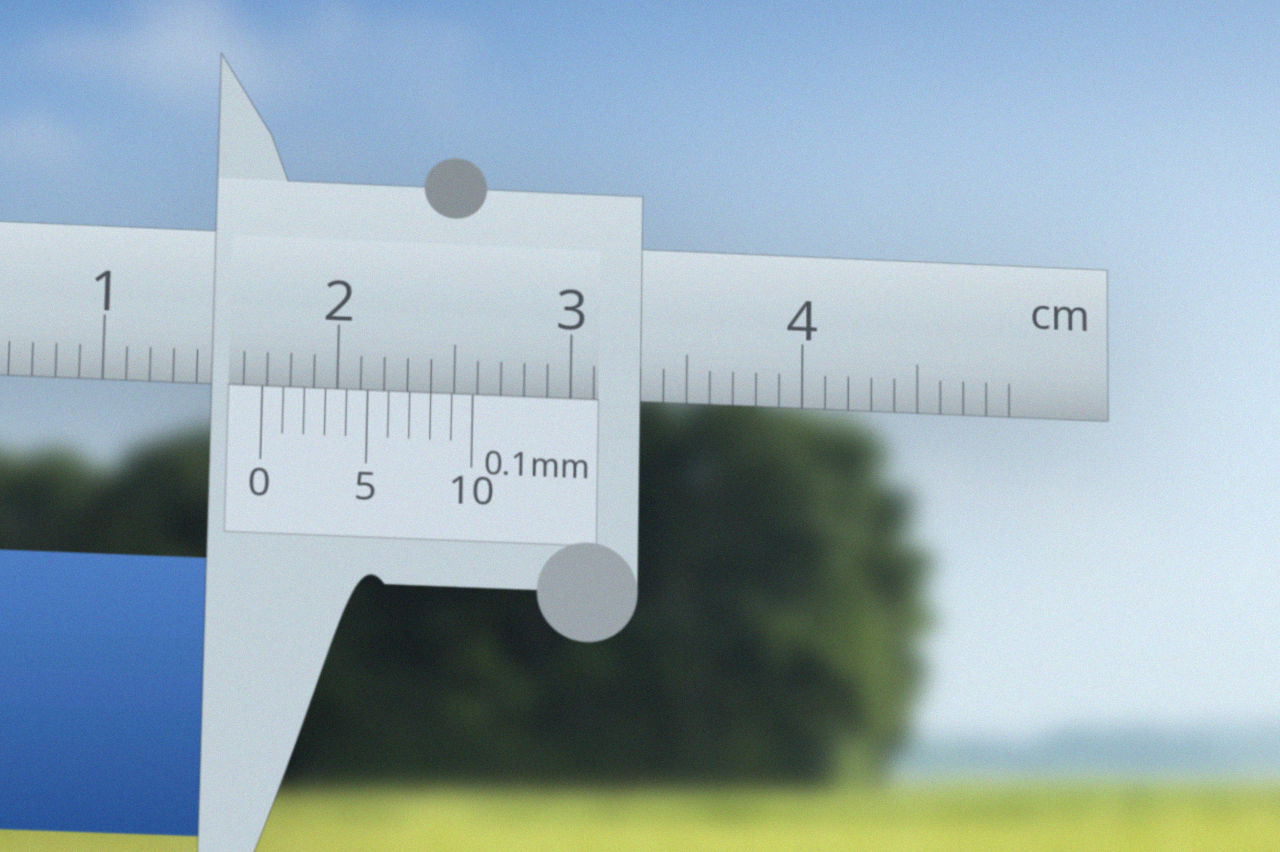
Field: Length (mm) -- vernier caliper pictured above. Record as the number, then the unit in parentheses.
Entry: 16.8 (mm)
